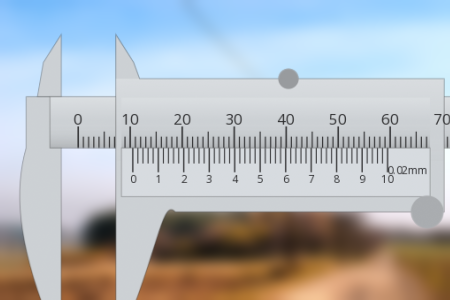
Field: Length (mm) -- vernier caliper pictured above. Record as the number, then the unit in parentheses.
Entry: 10.5 (mm)
